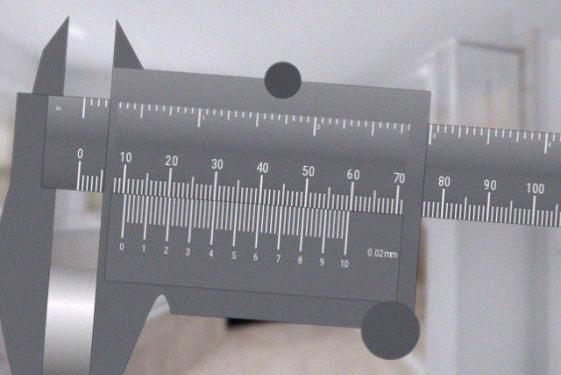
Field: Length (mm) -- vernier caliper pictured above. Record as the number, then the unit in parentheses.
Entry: 10.5 (mm)
